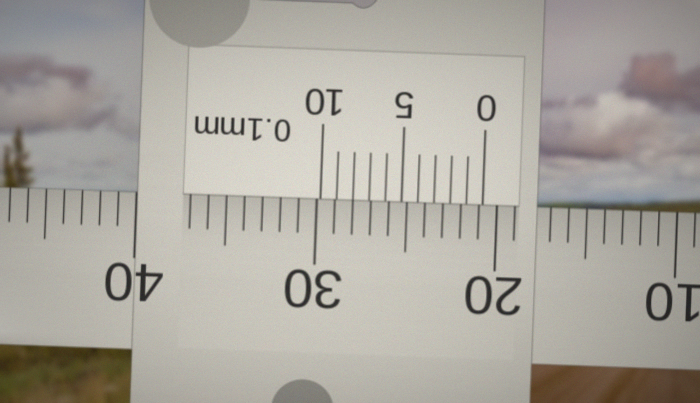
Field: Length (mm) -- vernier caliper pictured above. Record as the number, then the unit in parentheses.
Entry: 20.8 (mm)
